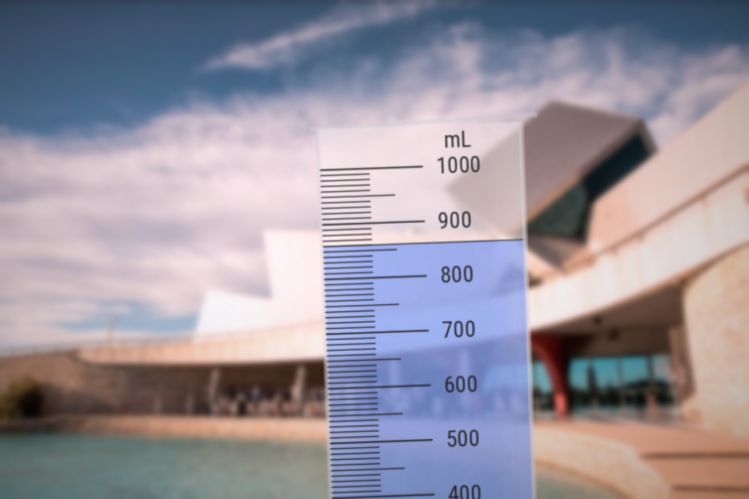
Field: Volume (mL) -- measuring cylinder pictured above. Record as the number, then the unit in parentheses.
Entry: 860 (mL)
